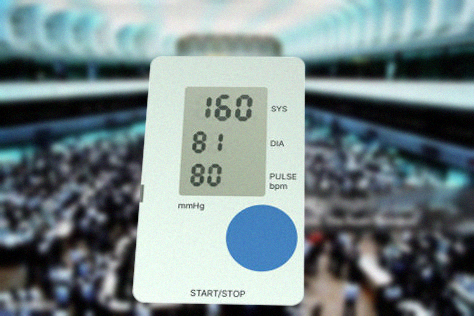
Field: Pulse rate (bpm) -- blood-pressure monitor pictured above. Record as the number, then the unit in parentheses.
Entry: 80 (bpm)
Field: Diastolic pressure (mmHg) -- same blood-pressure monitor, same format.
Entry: 81 (mmHg)
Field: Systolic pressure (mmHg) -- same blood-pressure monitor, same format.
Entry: 160 (mmHg)
